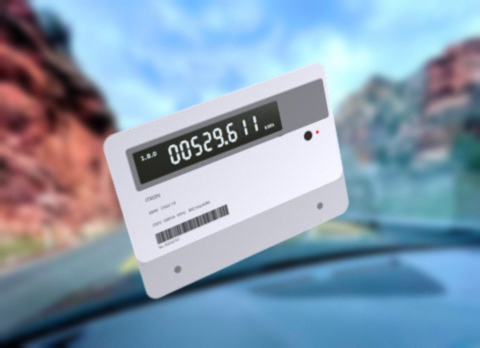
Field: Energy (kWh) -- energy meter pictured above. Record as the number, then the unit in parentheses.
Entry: 529.611 (kWh)
